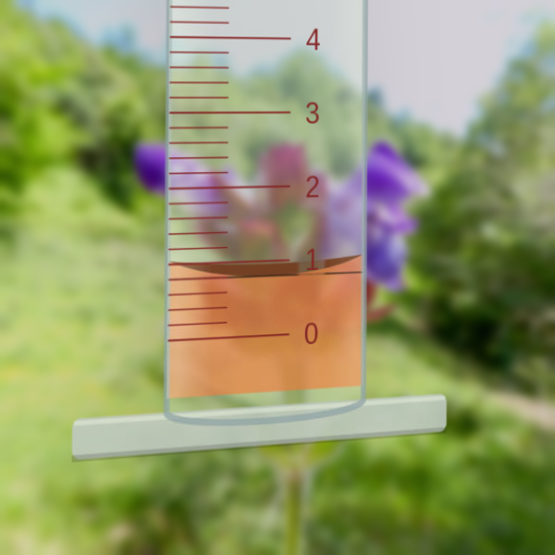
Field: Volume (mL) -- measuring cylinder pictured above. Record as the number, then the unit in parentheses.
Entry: 0.8 (mL)
